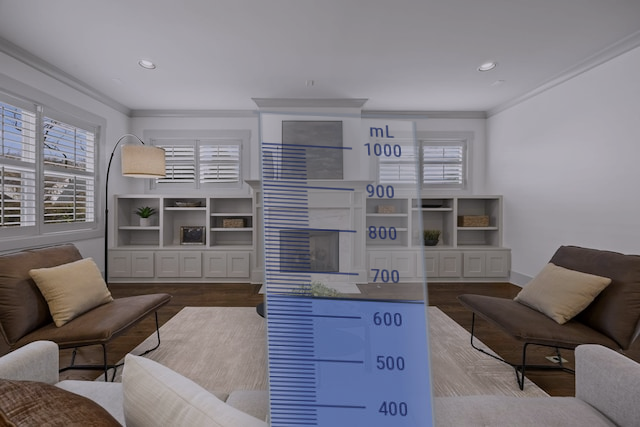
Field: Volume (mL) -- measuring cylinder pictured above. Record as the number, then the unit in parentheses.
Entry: 640 (mL)
